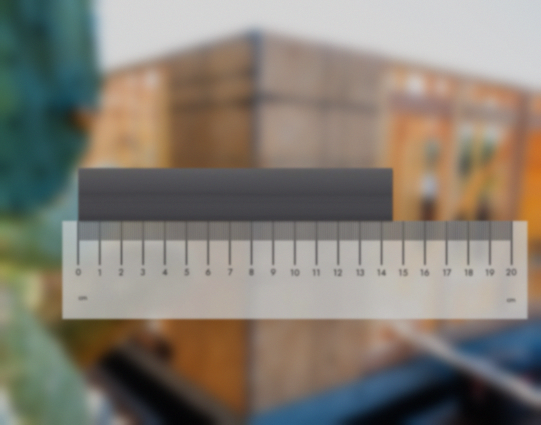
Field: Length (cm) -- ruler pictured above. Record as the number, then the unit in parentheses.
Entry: 14.5 (cm)
